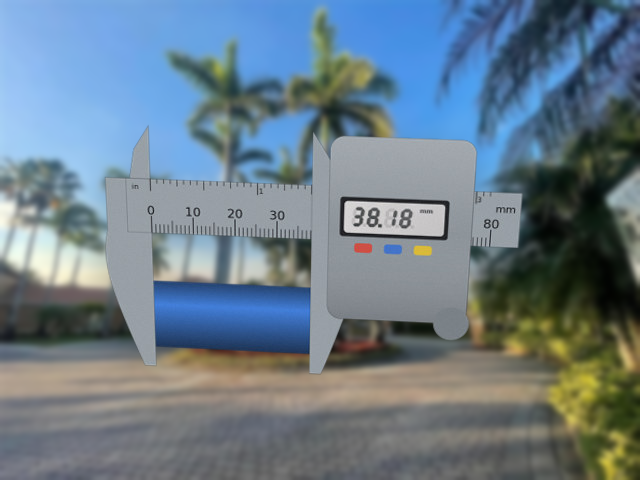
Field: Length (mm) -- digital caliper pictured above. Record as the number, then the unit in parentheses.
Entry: 38.18 (mm)
